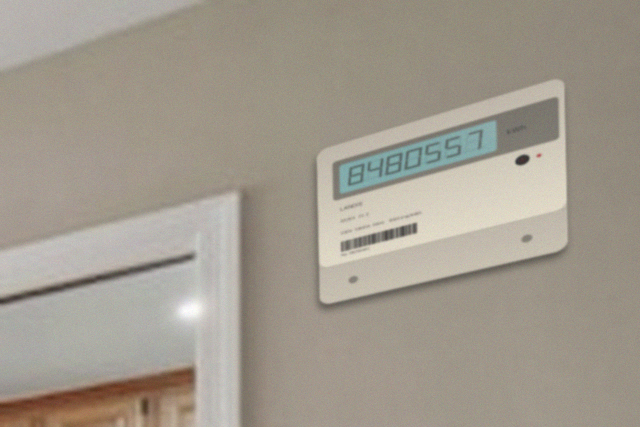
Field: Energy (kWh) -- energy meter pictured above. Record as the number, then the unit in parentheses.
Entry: 8480557 (kWh)
